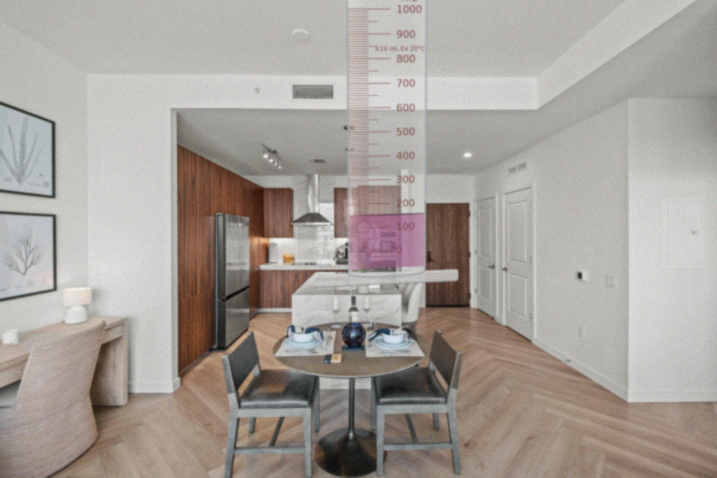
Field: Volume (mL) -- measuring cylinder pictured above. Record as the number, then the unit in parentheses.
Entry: 150 (mL)
